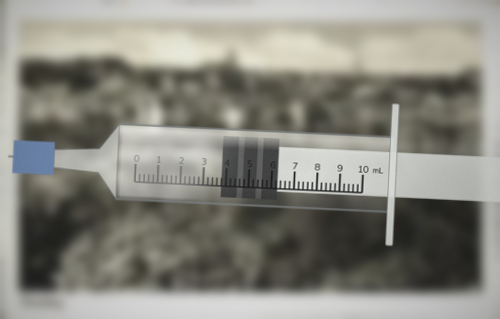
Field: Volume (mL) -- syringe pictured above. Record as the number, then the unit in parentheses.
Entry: 3.8 (mL)
